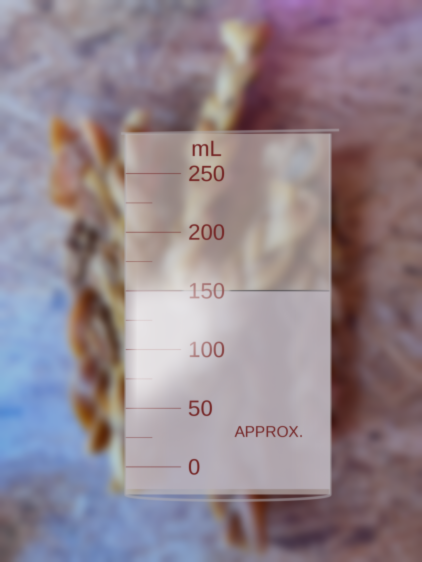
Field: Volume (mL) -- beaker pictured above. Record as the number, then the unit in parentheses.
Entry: 150 (mL)
